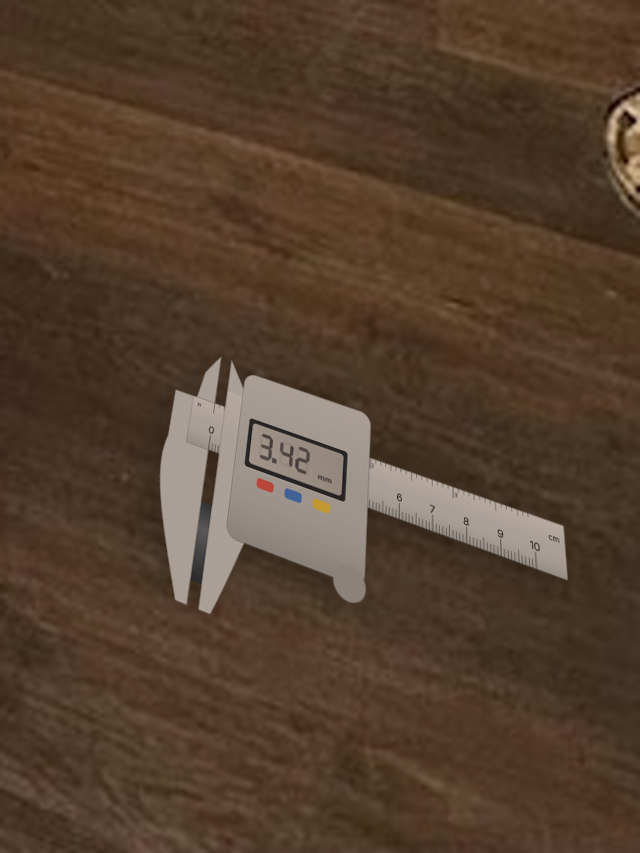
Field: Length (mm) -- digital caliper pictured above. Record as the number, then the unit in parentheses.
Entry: 3.42 (mm)
